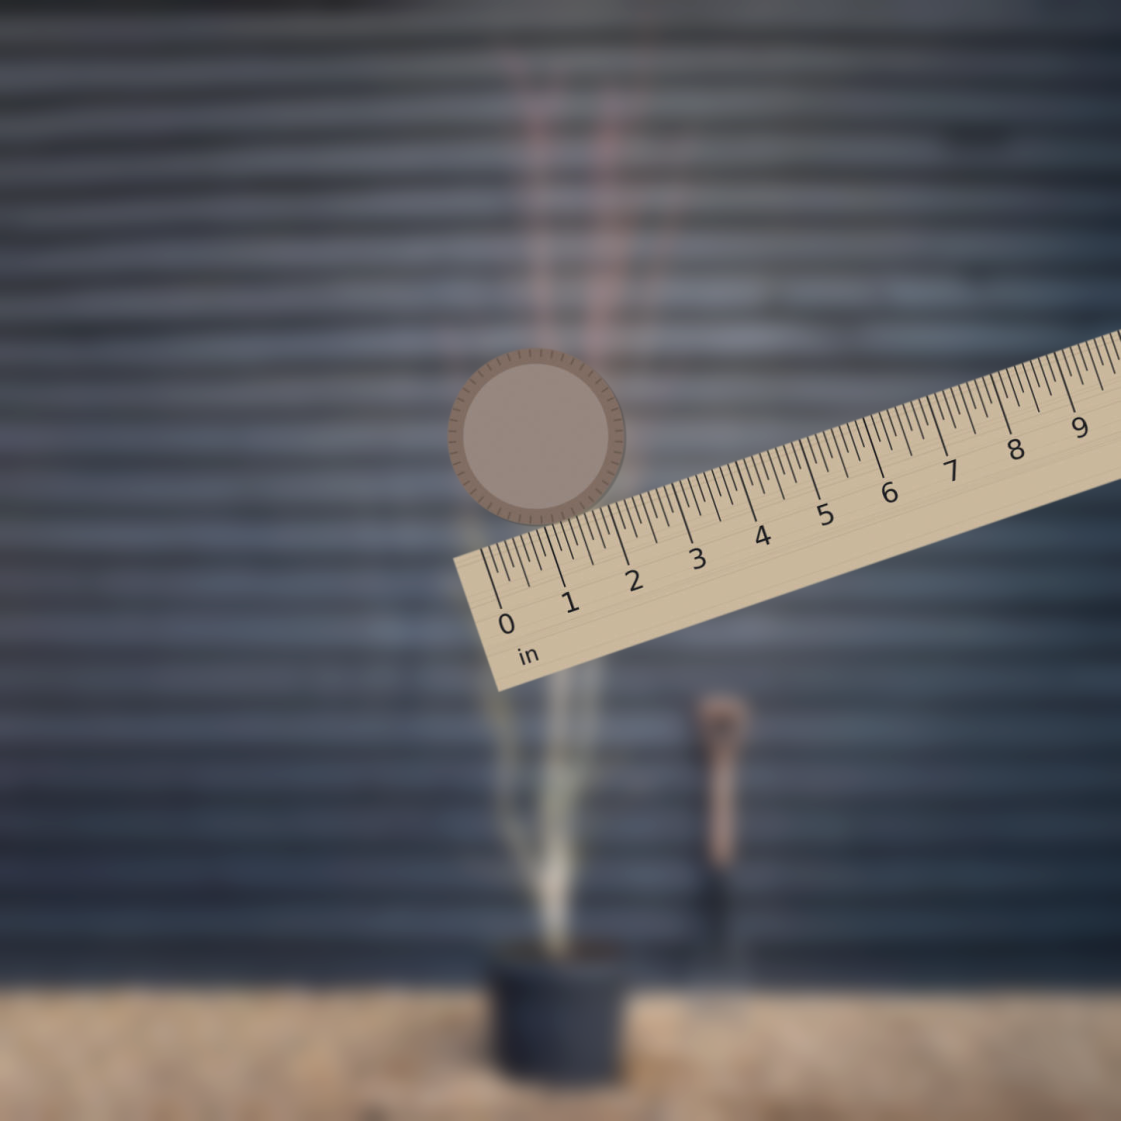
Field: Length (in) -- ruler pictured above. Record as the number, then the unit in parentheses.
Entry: 2.625 (in)
